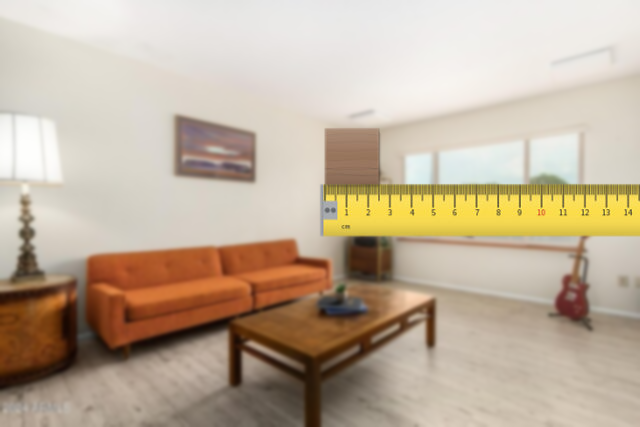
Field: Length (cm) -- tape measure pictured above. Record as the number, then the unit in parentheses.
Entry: 2.5 (cm)
